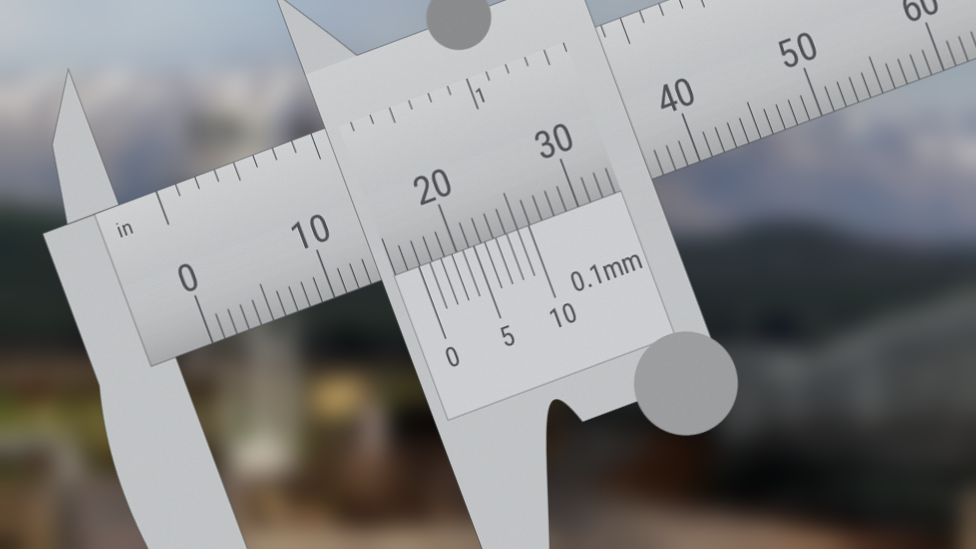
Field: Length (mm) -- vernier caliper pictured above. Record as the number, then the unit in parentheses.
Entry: 16.9 (mm)
